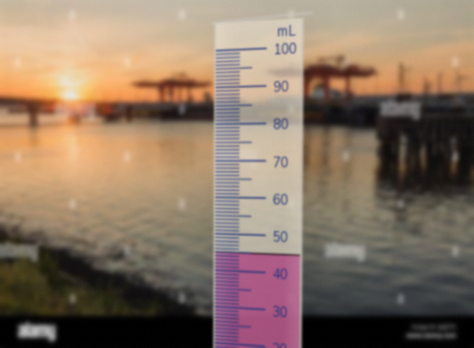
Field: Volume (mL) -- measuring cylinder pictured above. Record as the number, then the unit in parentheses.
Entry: 45 (mL)
